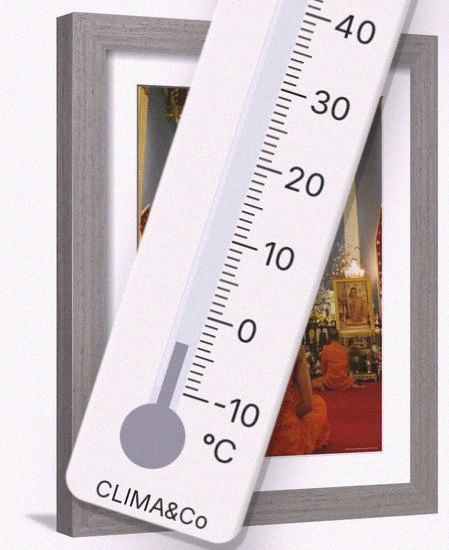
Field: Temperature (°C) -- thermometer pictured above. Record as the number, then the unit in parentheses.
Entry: -4 (°C)
